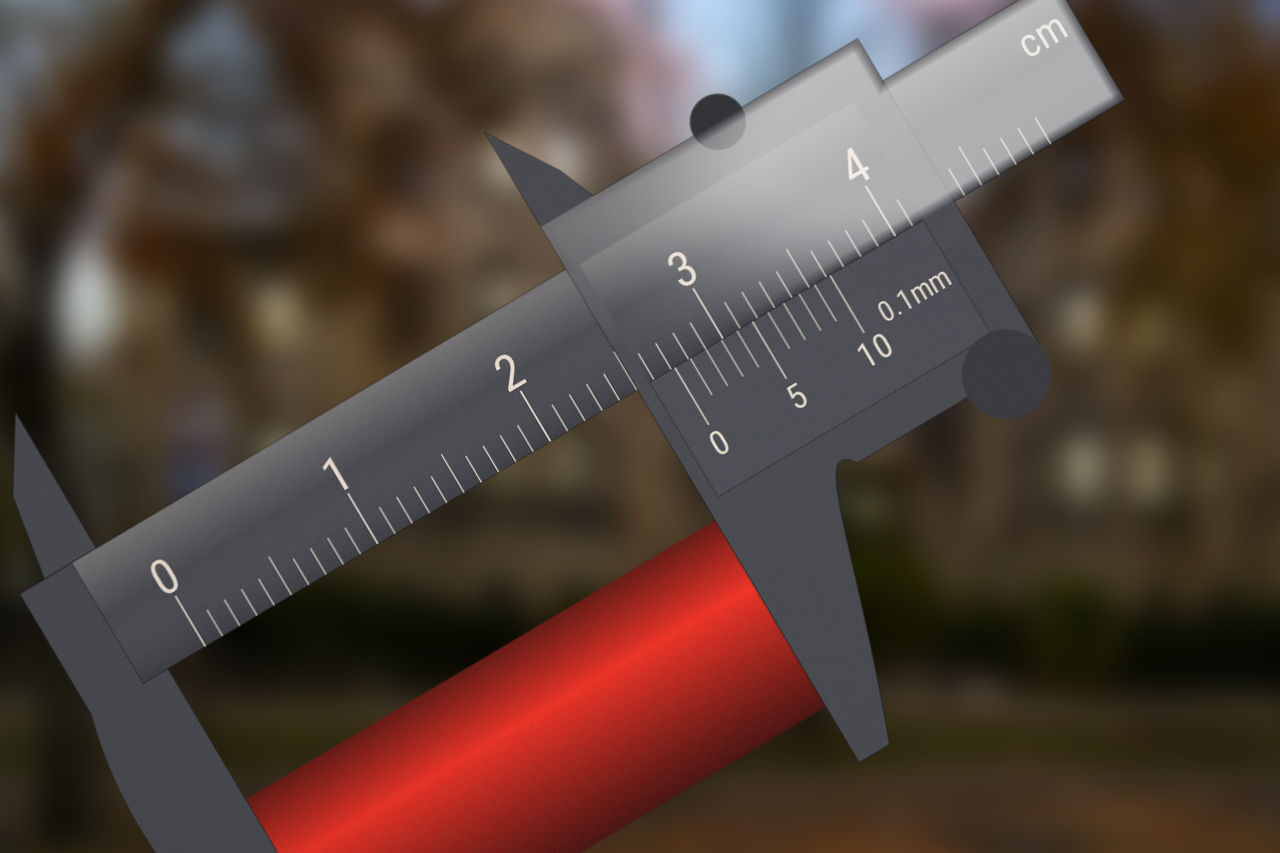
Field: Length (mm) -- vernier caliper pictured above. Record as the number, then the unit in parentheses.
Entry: 27.2 (mm)
